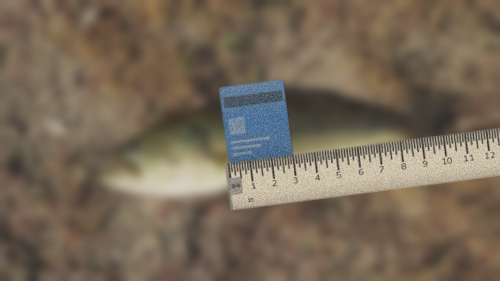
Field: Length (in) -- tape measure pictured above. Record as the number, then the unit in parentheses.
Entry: 3 (in)
